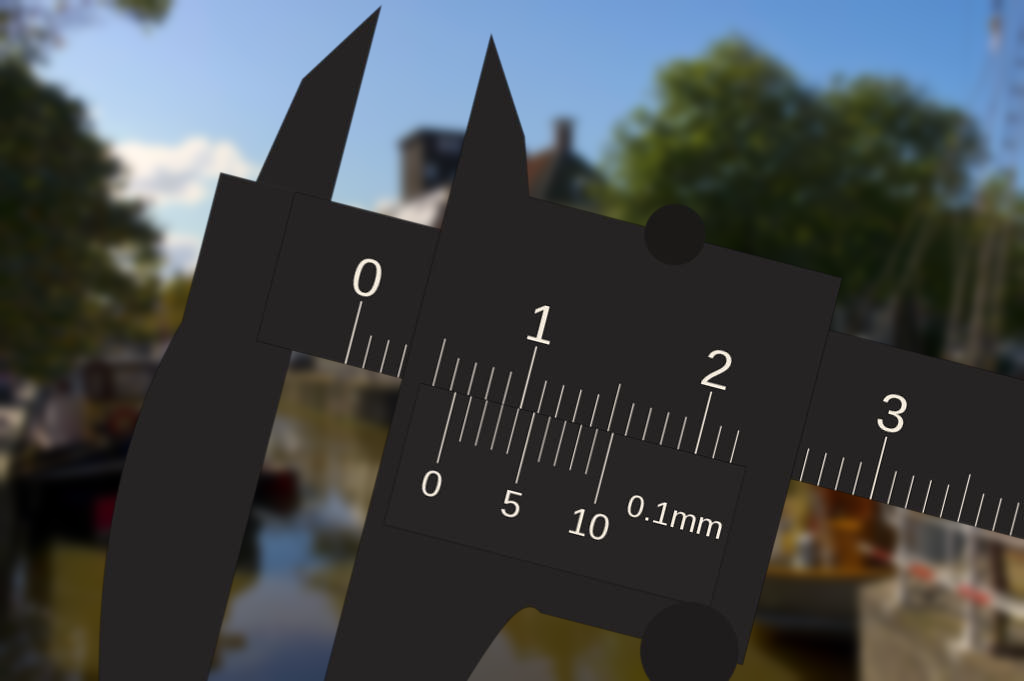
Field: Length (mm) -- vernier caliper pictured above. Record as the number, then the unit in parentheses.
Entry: 6.3 (mm)
